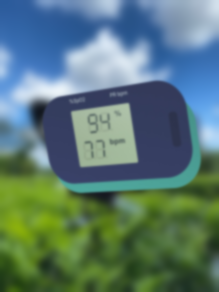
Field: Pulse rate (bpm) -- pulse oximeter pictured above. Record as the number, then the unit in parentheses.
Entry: 77 (bpm)
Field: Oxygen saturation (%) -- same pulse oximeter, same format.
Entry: 94 (%)
